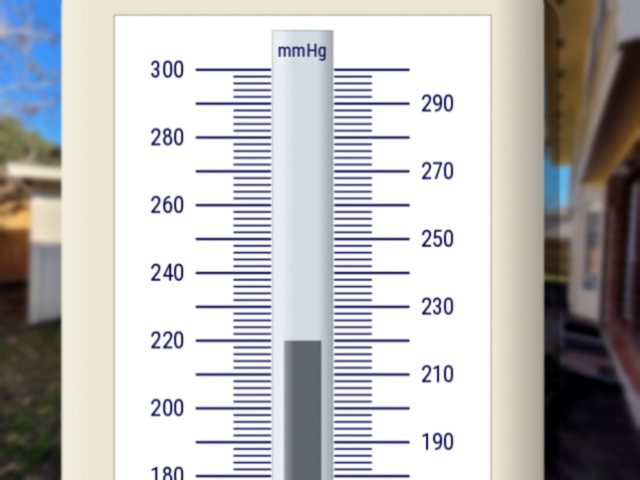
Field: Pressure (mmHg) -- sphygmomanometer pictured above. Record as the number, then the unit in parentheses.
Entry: 220 (mmHg)
